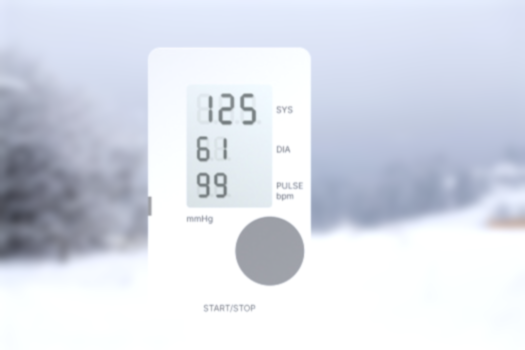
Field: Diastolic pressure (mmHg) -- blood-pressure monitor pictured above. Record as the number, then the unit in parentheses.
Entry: 61 (mmHg)
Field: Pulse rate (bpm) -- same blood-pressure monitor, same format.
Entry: 99 (bpm)
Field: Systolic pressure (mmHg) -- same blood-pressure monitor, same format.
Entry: 125 (mmHg)
